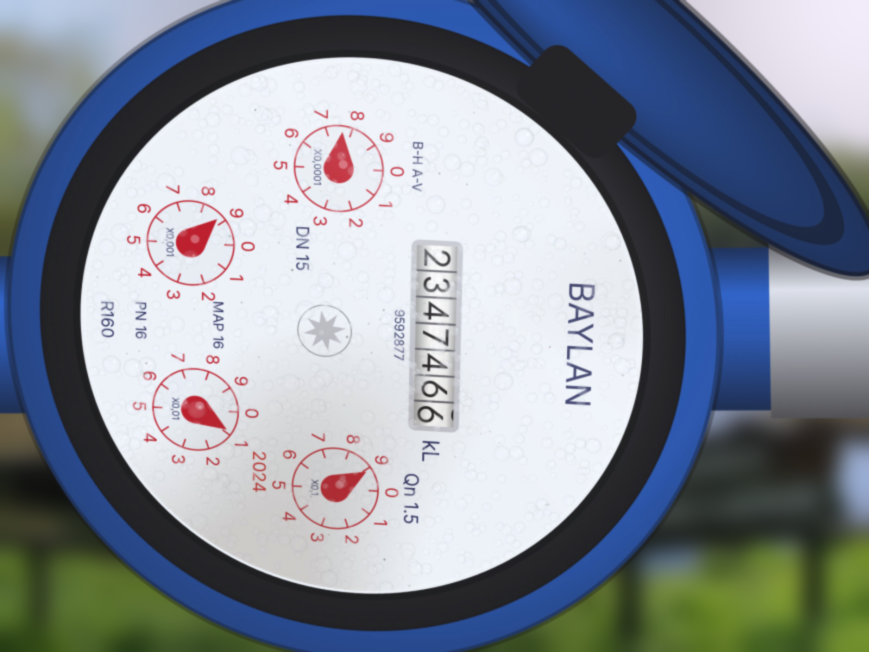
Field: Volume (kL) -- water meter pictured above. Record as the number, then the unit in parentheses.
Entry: 2347465.9087 (kL)
